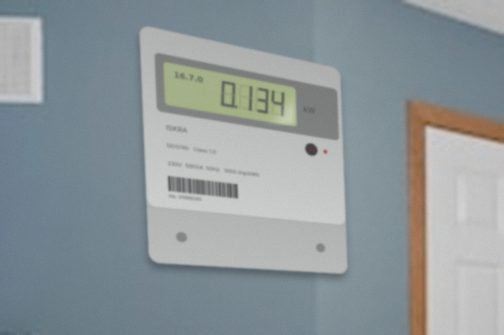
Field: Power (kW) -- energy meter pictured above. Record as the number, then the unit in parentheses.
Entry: 0.134 (kW)
